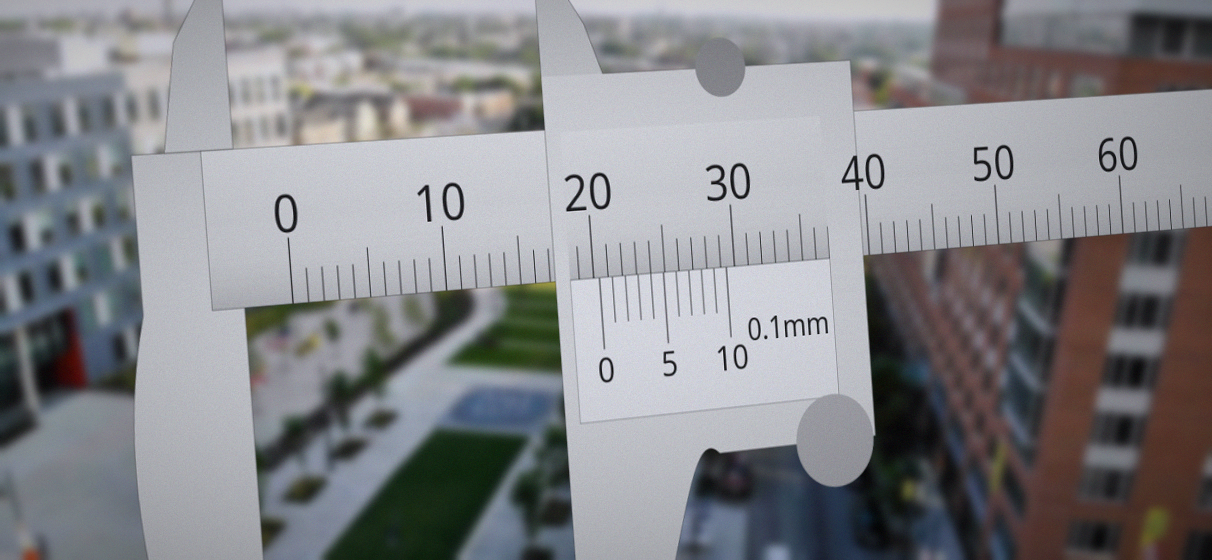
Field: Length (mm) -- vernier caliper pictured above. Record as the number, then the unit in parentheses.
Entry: 20.4 (mm)
